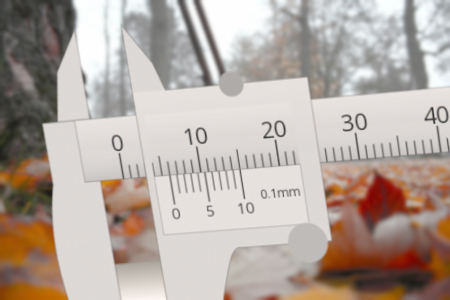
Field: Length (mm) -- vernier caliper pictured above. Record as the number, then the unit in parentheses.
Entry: 6.0 (mm)
